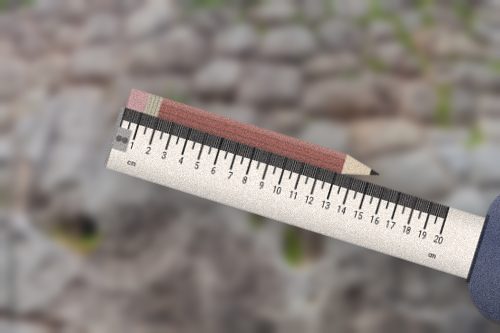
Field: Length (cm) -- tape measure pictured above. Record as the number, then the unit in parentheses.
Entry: 15.5 (cm)
